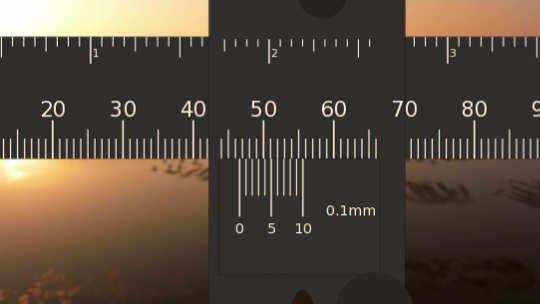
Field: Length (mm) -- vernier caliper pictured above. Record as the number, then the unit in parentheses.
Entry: 46.6 (mm)
